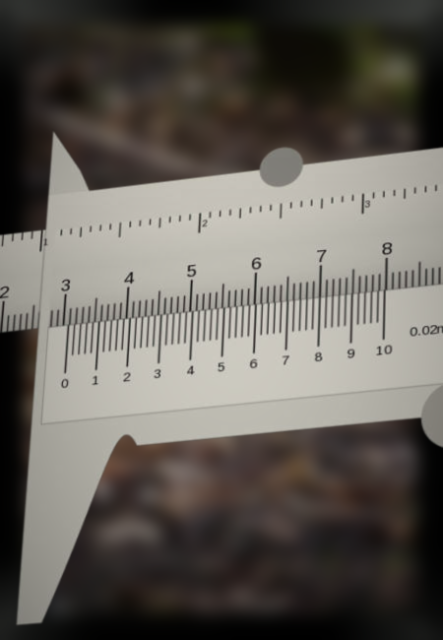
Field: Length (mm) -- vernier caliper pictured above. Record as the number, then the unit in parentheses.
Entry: 30.8 (mm)
